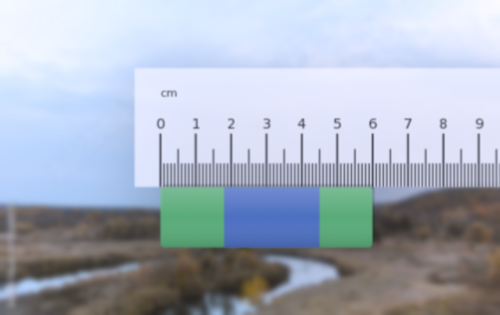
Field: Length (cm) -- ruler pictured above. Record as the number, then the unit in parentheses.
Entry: 6 (cm)
